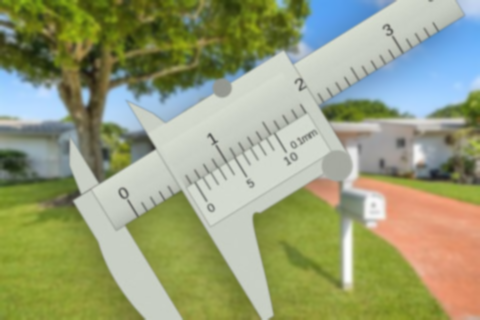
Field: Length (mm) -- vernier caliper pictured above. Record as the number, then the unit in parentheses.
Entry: 6.4 (mm)
